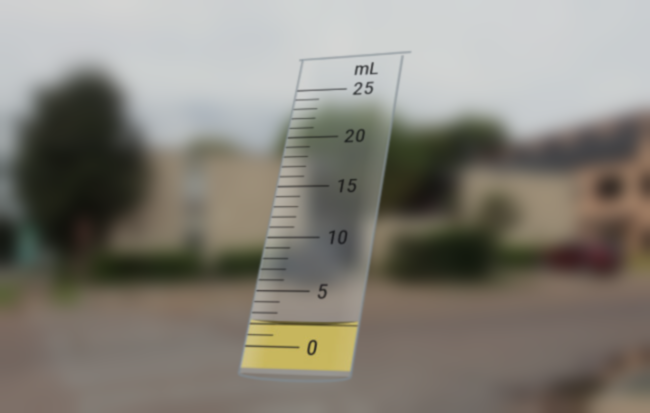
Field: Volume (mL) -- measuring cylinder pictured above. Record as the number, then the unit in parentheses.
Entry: 2 (mL)
